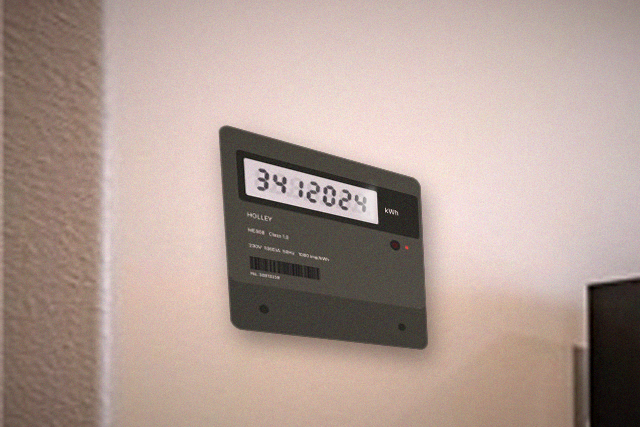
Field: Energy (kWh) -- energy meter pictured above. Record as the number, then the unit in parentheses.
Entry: 3412024 (kWh)
